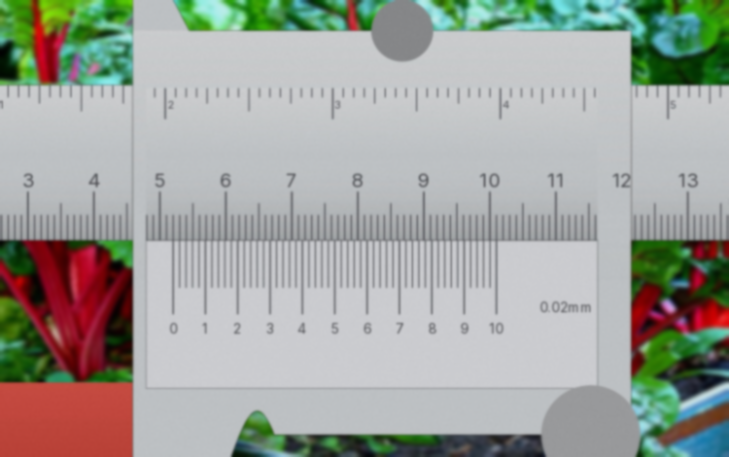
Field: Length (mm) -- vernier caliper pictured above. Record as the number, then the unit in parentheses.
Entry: 52.0 (mm)
